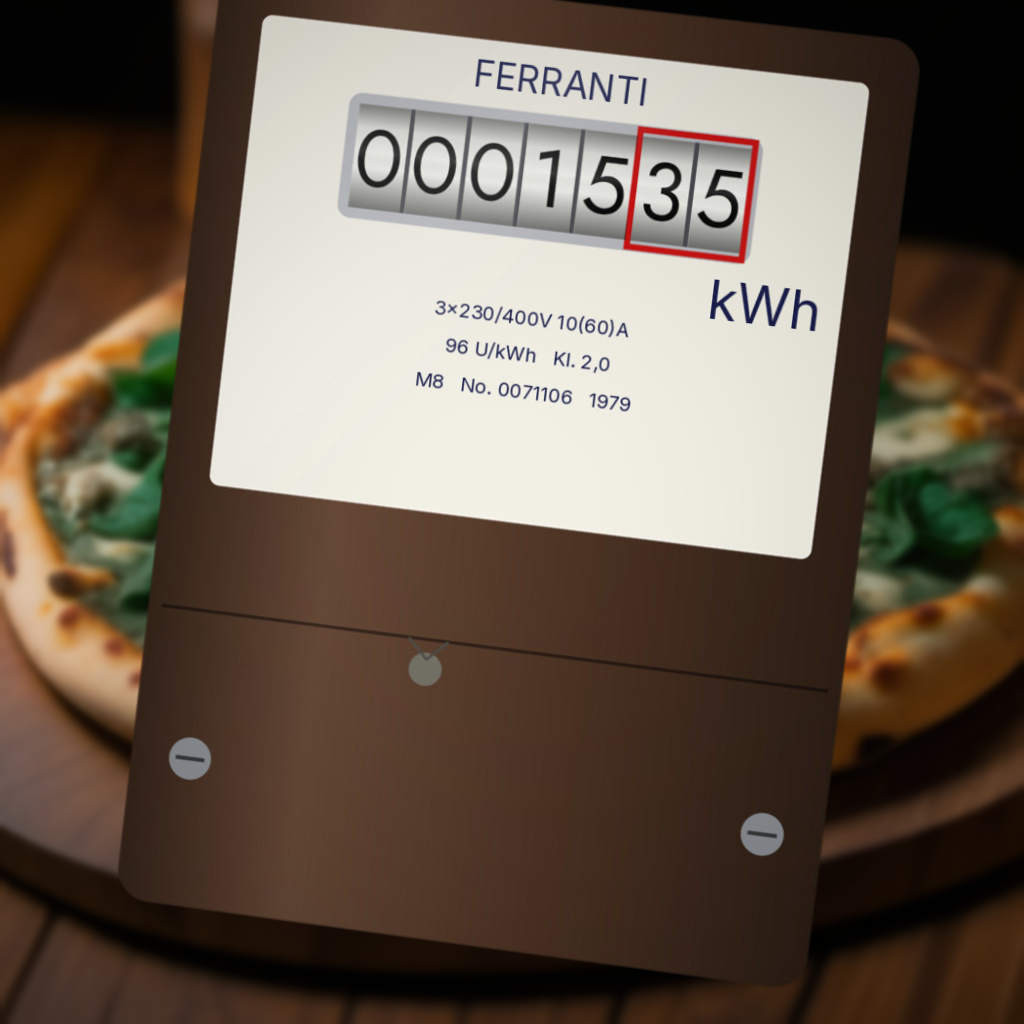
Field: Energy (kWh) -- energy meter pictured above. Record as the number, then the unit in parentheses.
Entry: 15.35 (kWh)
